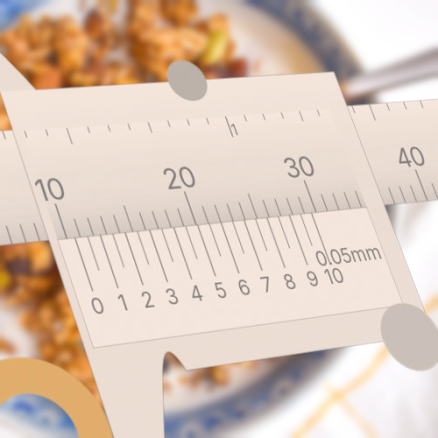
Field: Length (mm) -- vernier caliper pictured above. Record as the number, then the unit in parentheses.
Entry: 10.6 (mm)
